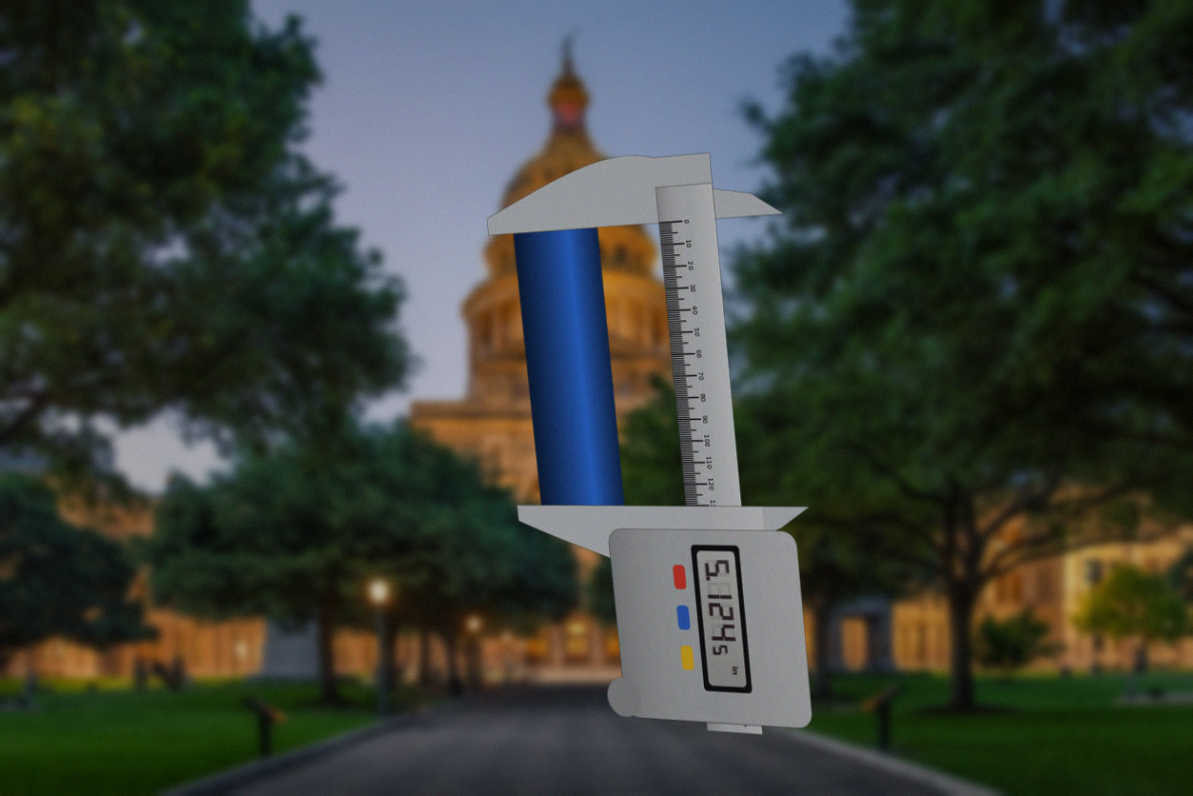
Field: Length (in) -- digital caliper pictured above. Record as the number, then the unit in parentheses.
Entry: 5.1245 (in)
